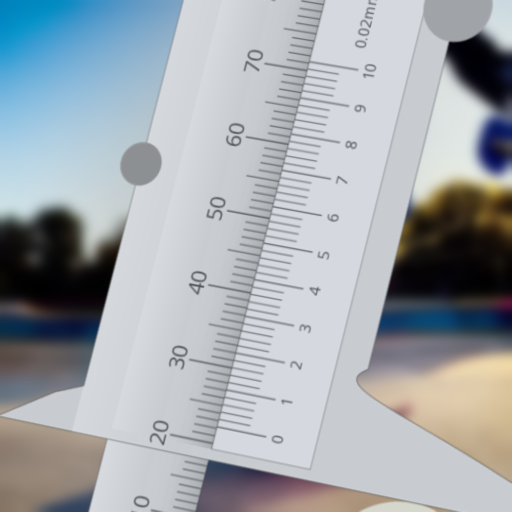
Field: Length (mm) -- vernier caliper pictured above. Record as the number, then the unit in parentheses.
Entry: 22.2 (mm)
